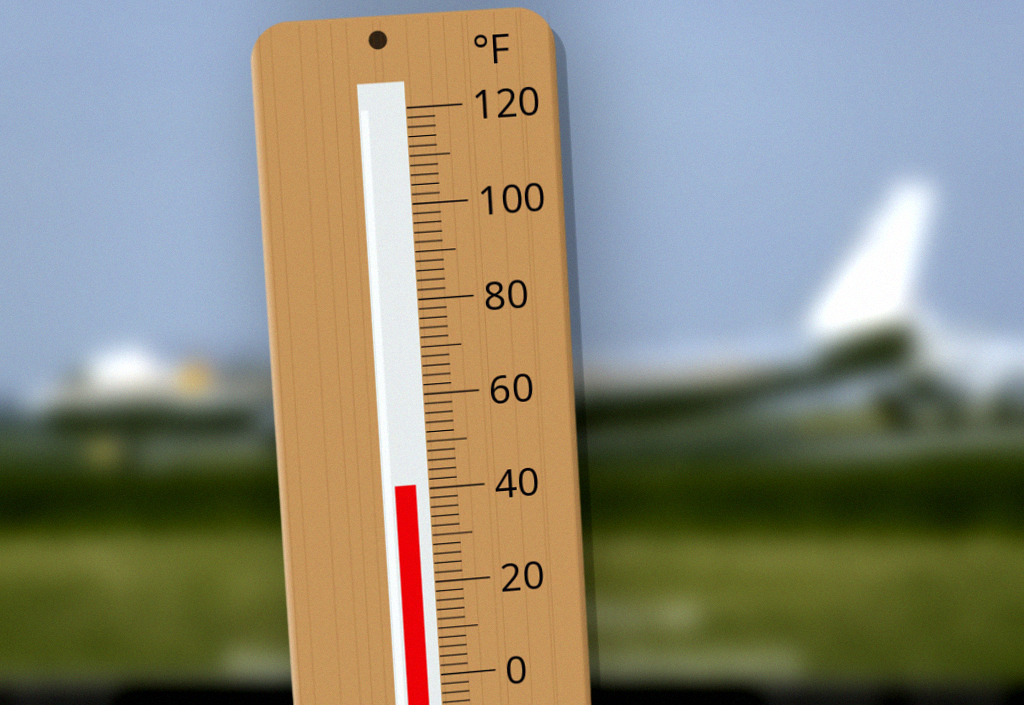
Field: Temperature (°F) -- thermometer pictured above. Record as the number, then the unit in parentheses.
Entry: 41 (°F)
